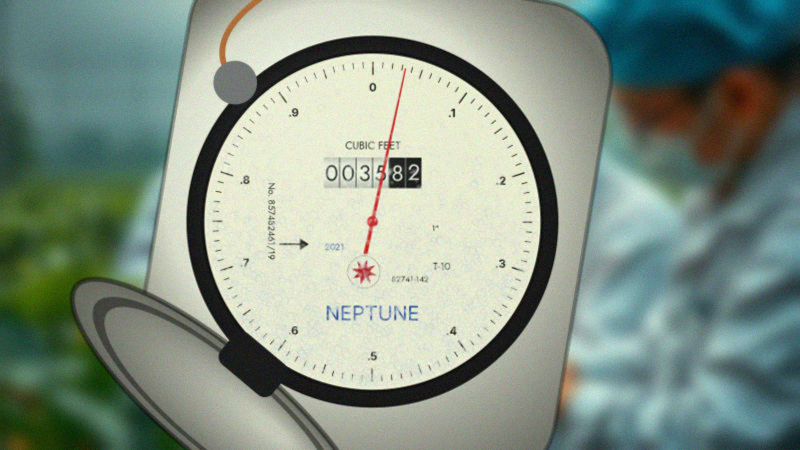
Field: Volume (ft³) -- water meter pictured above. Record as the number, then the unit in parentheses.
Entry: 3582.03 (ft³)
